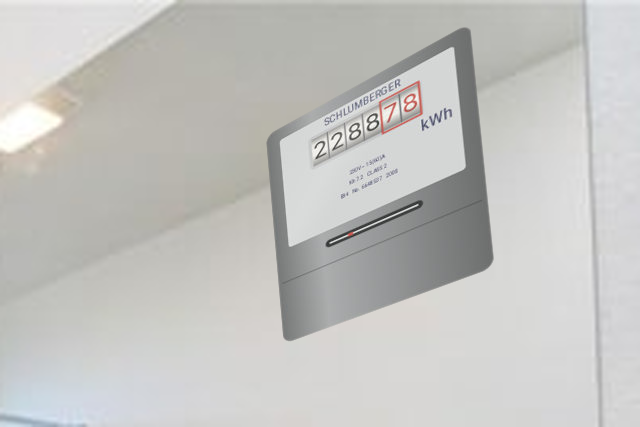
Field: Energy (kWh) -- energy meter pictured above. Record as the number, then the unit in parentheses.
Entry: 2288.78 (kWh)
